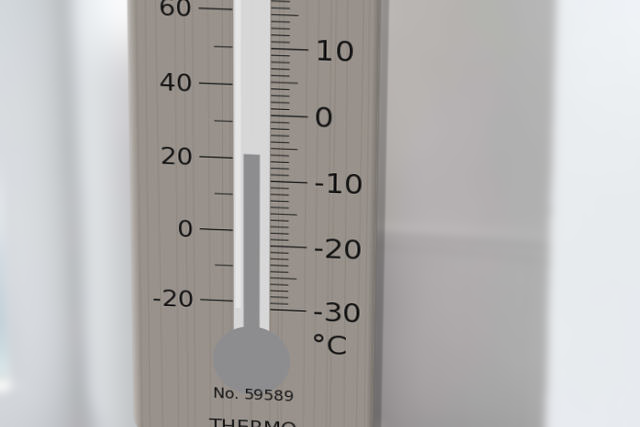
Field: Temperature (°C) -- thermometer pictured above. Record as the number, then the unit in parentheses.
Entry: -6 (°C)
